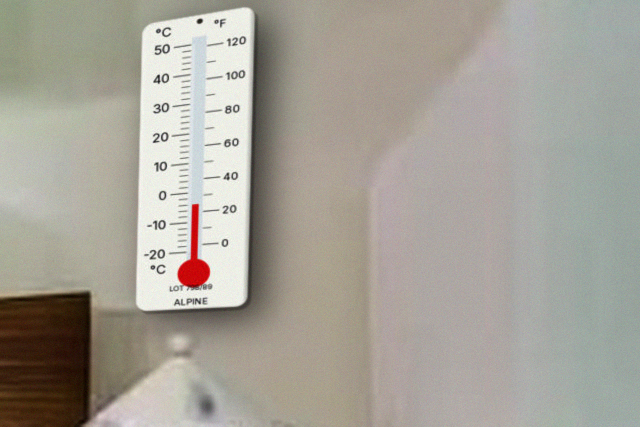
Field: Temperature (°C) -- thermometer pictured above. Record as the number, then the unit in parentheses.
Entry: -4 (°C)
